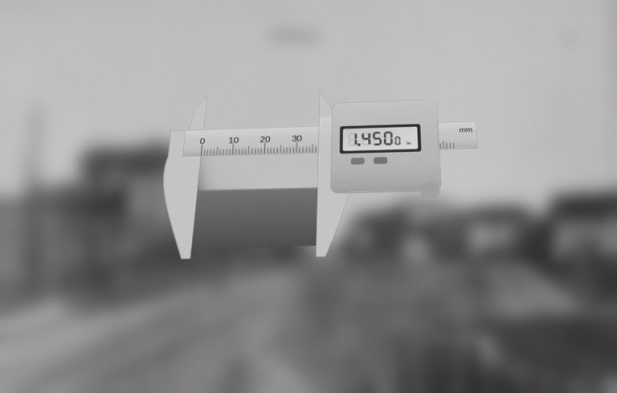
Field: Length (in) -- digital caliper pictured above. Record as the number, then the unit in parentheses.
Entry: 1.4500 (in)
